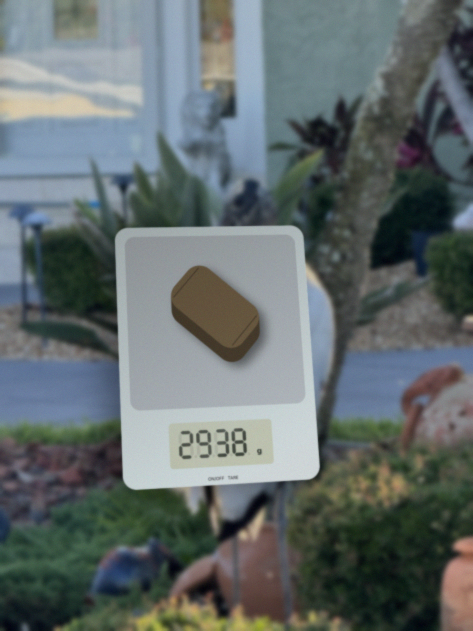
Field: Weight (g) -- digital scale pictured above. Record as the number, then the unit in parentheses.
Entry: 2938 (g)
